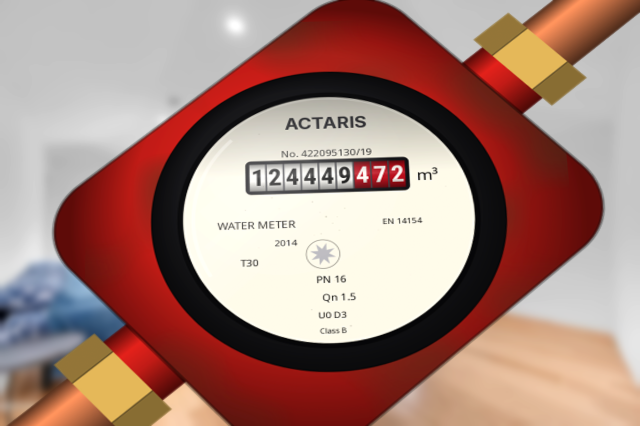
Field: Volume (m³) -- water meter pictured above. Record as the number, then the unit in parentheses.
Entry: 124449.472 (m³)
